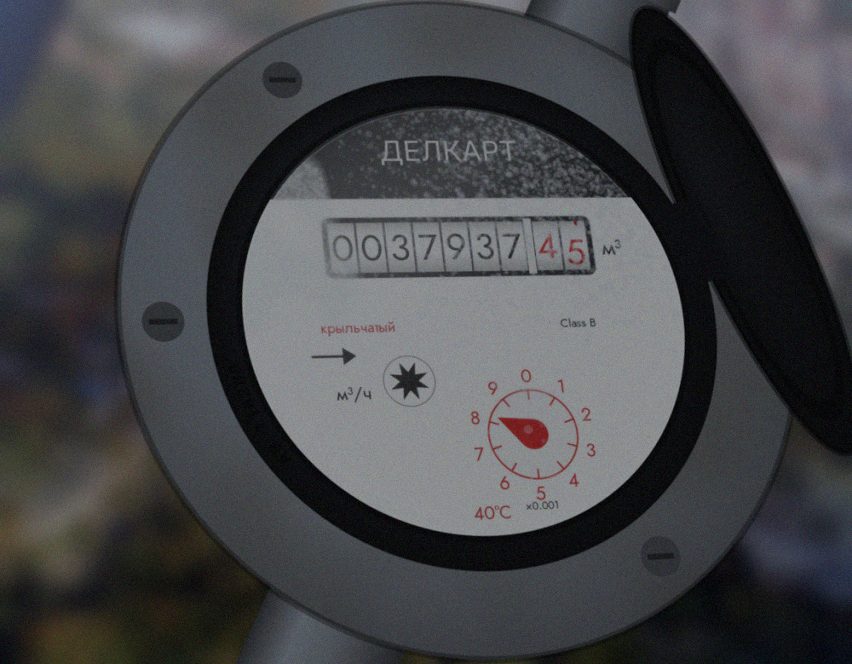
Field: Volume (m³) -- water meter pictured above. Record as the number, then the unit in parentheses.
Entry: 37937.448 (m³)
